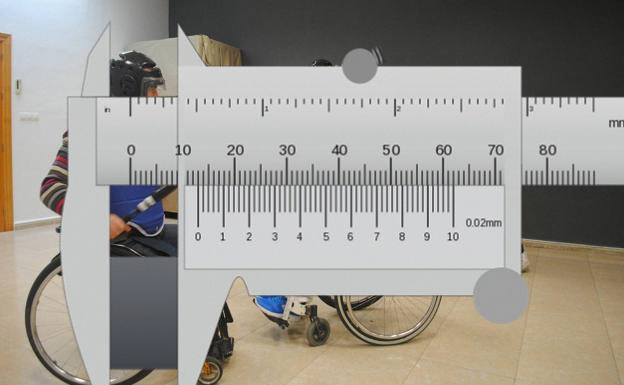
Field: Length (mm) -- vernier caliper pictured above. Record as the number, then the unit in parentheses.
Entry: 13.0 (mm)
